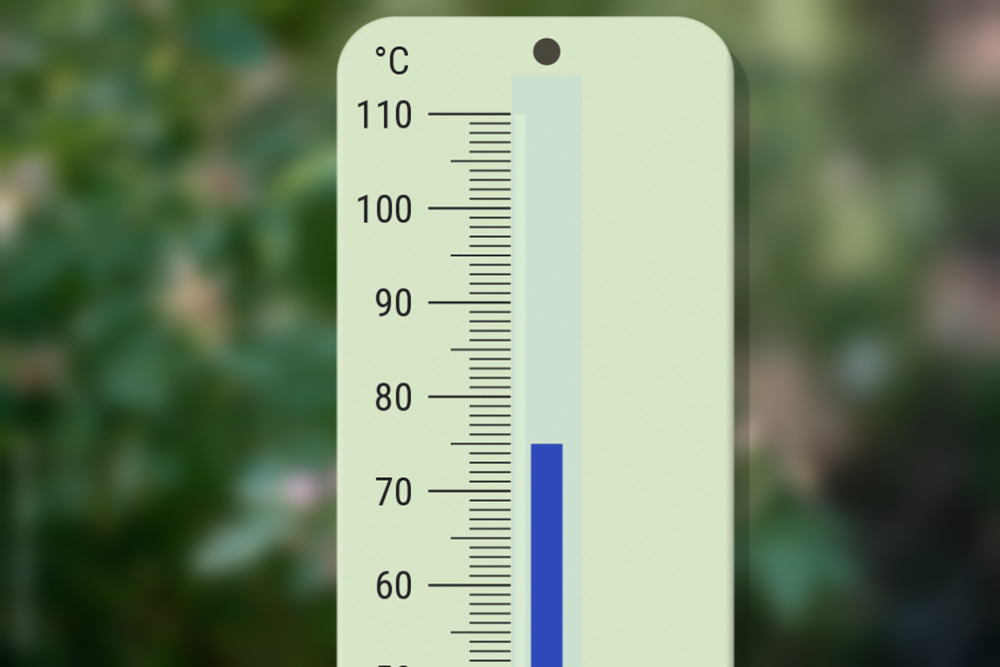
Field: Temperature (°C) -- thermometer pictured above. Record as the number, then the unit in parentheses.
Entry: 75 (°C)
